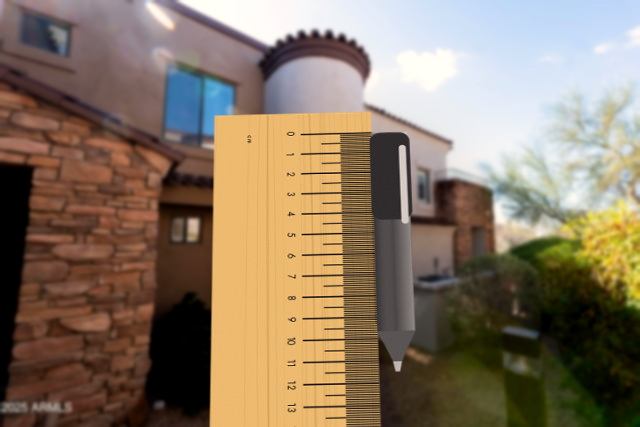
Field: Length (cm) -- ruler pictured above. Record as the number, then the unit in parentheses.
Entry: 11.5 (cm)
